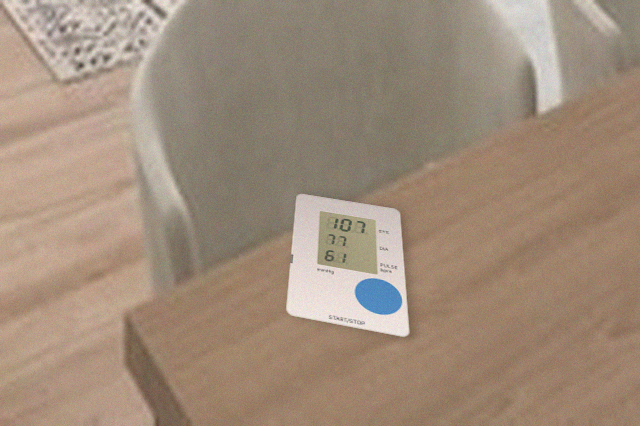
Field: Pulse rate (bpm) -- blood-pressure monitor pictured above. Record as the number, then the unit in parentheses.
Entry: 61 (bpm)
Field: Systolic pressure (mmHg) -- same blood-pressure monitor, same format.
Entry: 107 (mmHg)
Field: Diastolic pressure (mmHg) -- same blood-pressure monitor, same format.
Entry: 77 (mmHg)
